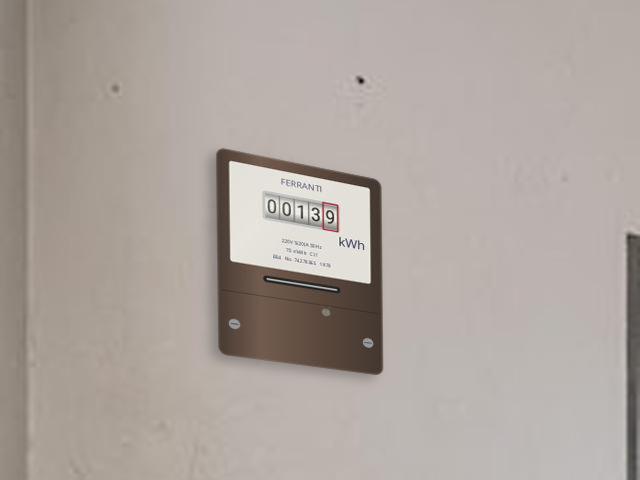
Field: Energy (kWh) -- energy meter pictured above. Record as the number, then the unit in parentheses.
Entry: 13.9 (kWh)
